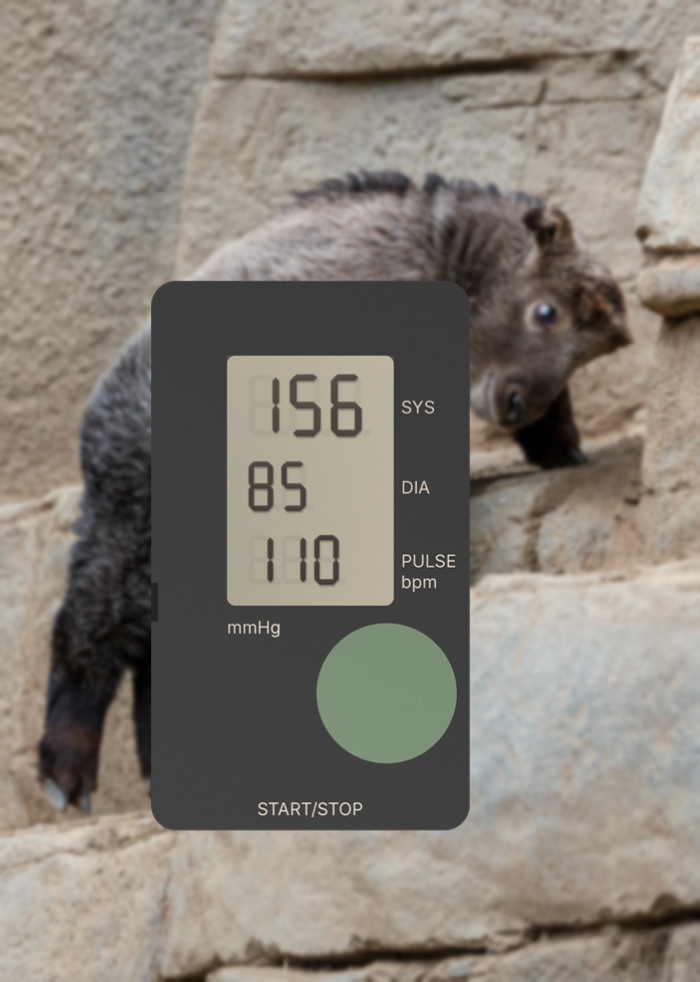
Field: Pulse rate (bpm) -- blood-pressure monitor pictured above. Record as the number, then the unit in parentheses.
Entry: 110 (bpm)
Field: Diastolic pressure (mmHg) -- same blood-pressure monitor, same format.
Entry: 85 (mmHg)
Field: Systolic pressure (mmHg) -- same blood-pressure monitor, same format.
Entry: 156 (mmHg)
